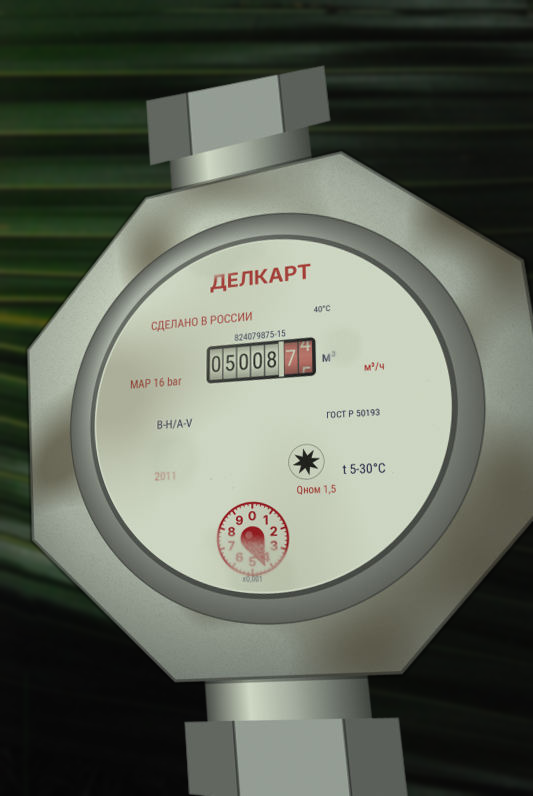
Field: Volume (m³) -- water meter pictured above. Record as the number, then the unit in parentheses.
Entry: 5008.744 (m³)
